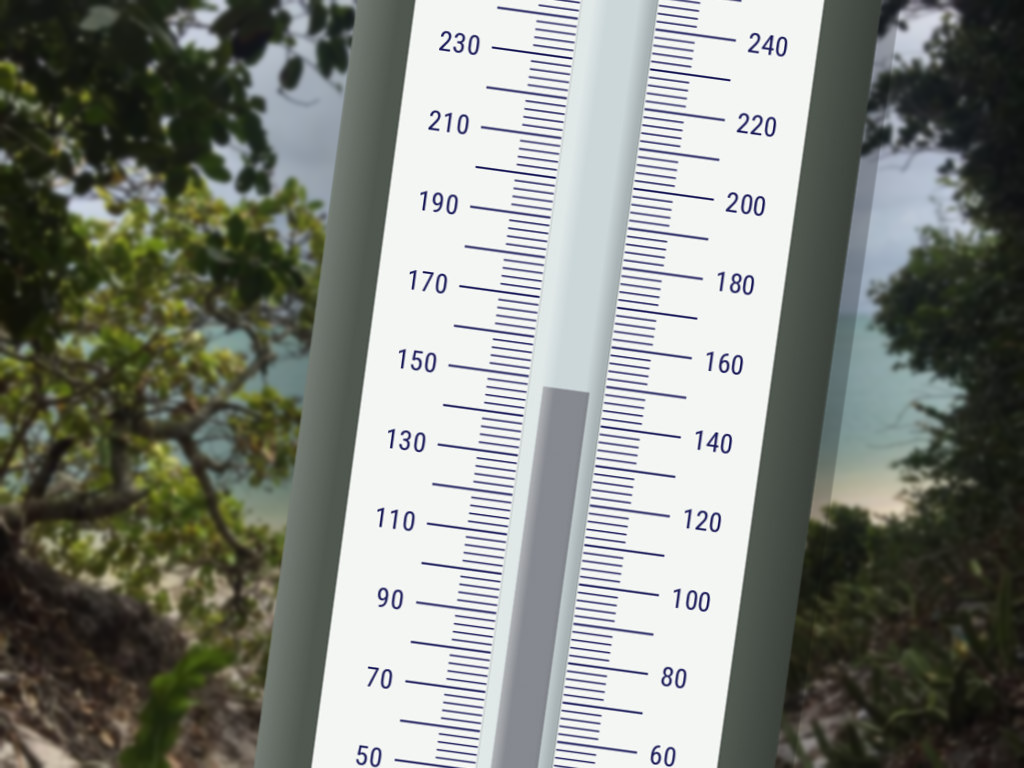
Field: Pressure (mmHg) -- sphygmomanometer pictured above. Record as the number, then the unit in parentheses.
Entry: 148 (mmHg)
